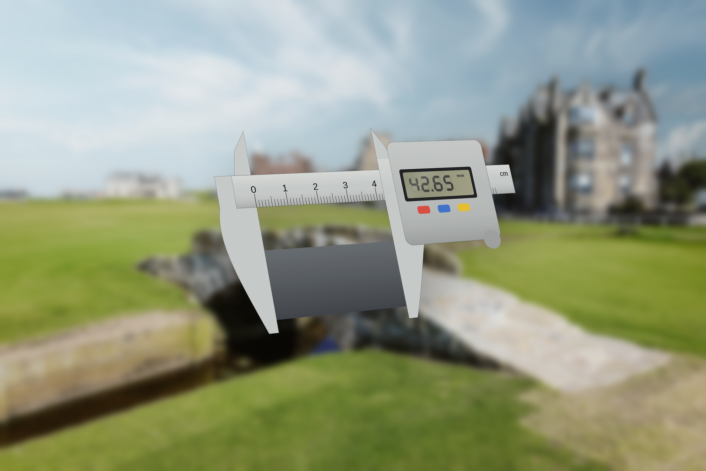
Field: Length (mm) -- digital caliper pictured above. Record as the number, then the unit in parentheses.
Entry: 42.65 (mm)
